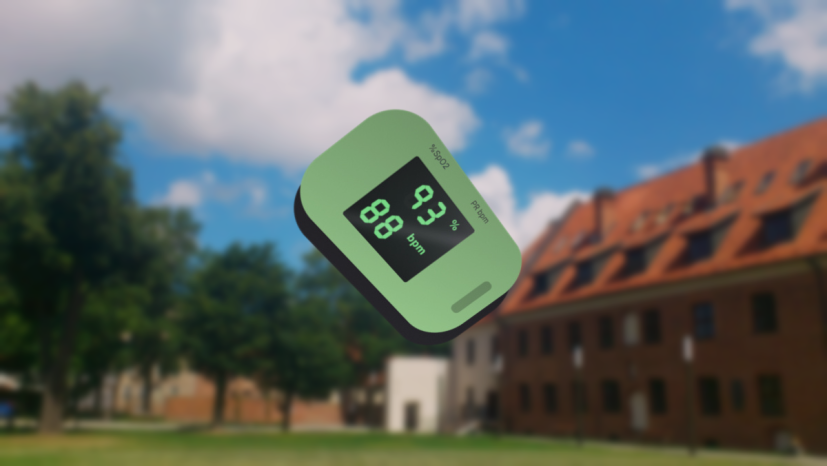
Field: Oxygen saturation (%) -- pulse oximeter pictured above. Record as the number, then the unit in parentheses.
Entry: 93 (%)
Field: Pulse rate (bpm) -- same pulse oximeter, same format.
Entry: 88 (bpm)
